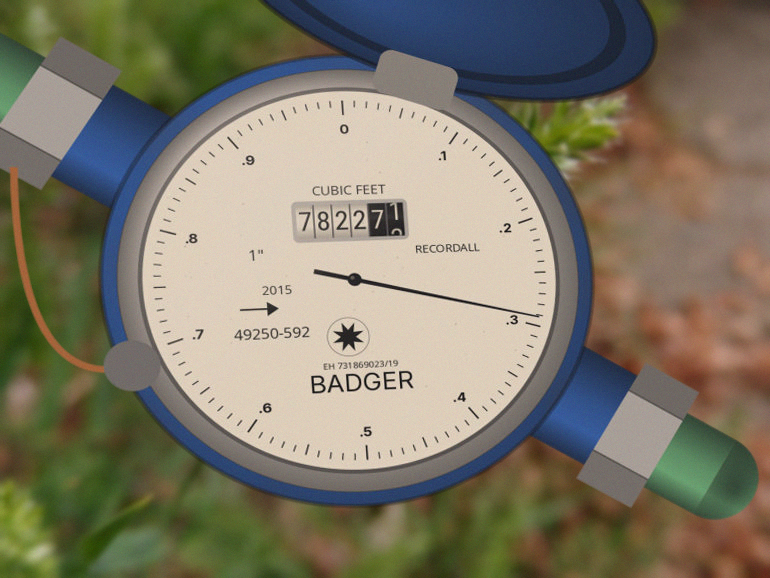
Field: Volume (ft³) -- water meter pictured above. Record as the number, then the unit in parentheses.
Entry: 782271.29 (ft³)
